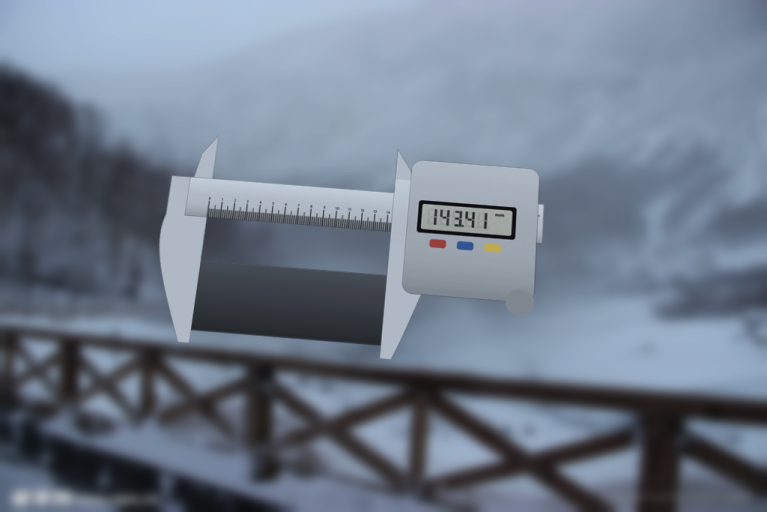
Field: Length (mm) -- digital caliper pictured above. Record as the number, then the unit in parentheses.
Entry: 143.41 (mm)
